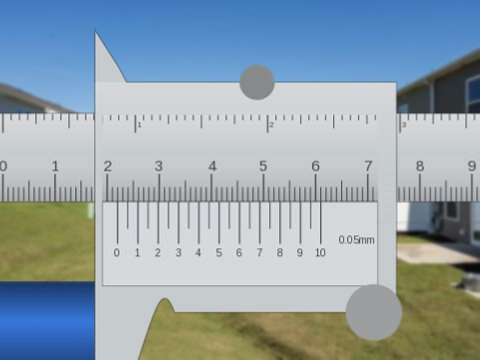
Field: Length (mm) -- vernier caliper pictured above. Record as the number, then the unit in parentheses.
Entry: 22.0 (mm)
